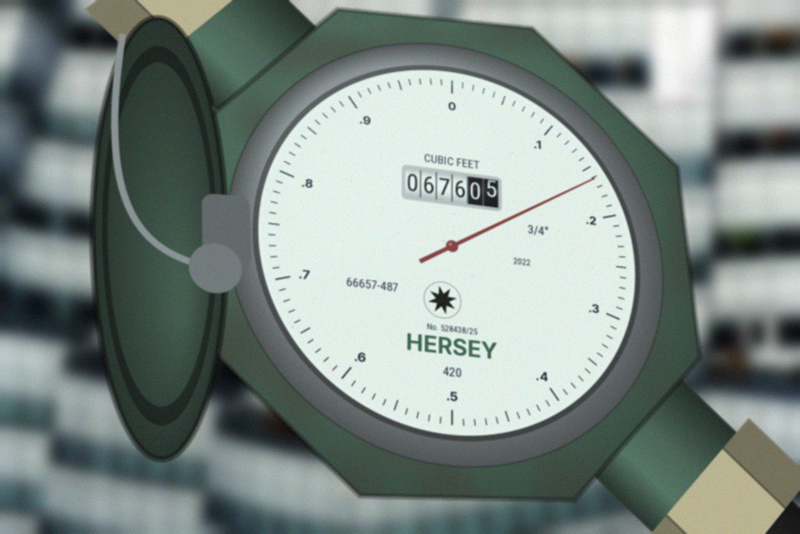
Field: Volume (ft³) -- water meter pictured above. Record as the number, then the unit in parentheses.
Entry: 67605.16 (ft³)
